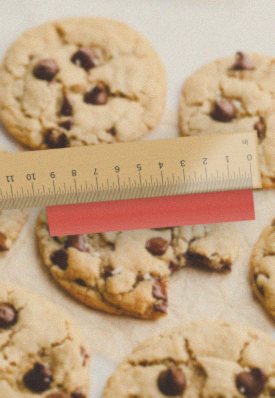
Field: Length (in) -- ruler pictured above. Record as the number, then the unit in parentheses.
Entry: 9.5 (in)
